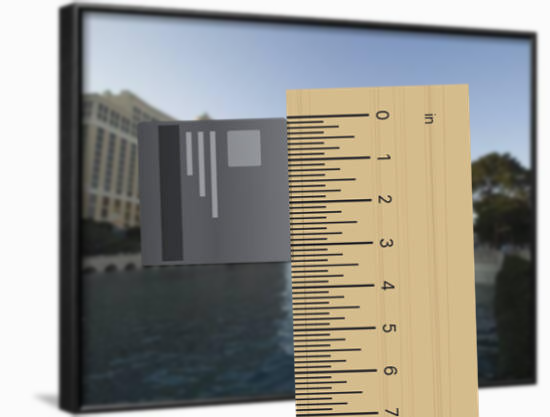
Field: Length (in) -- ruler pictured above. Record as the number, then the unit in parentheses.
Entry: 3.375 (in)
